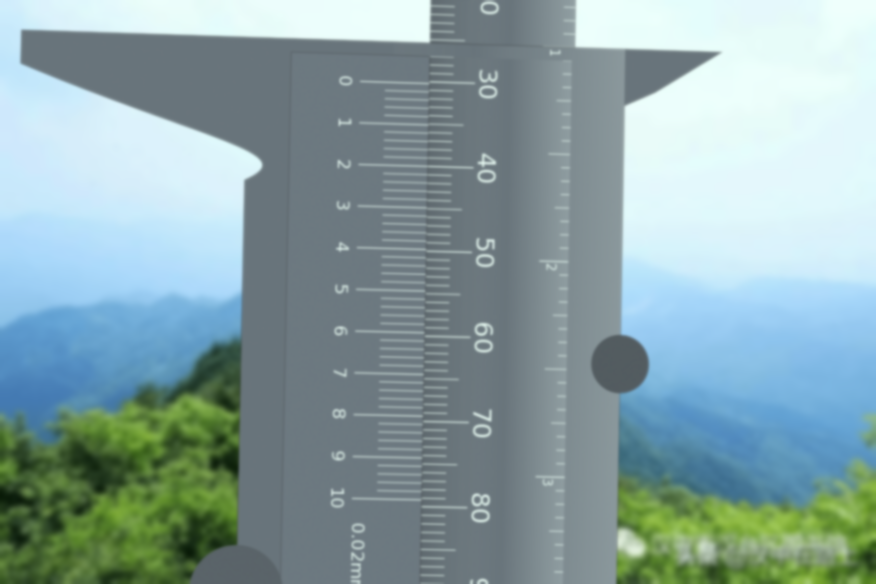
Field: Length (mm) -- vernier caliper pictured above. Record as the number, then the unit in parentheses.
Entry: 30.2 (mm)
